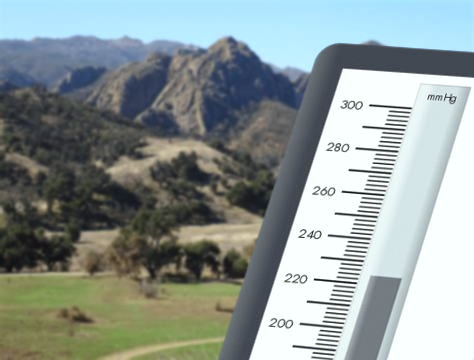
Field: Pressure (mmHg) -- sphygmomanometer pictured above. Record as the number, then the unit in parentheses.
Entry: 224 (mmHg)
